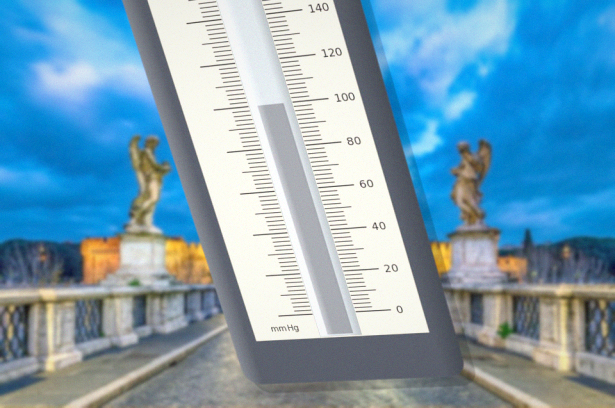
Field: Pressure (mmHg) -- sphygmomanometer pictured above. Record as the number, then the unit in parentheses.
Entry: 100 (mmHg)
